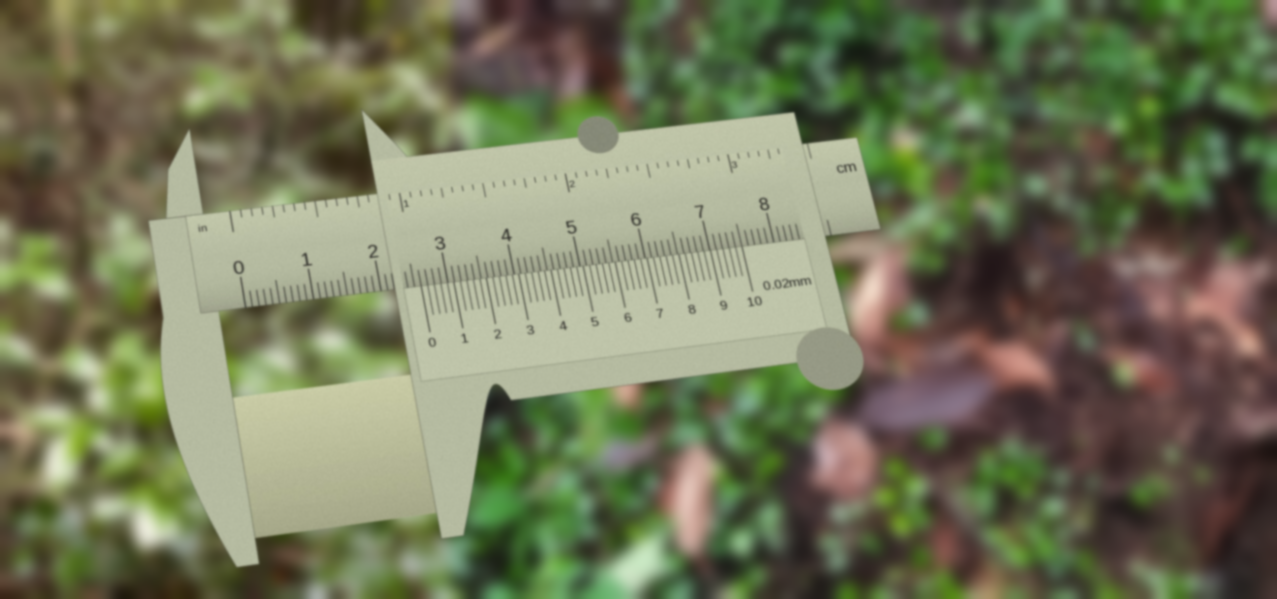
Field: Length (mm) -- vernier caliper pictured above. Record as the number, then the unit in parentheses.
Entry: 26.0 (mm)
